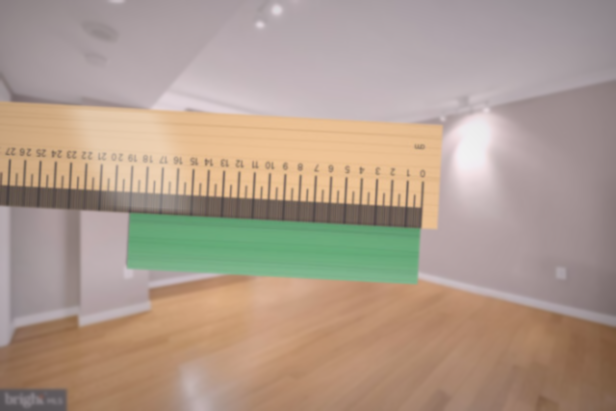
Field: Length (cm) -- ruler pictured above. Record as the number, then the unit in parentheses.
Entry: 19 (cm)
